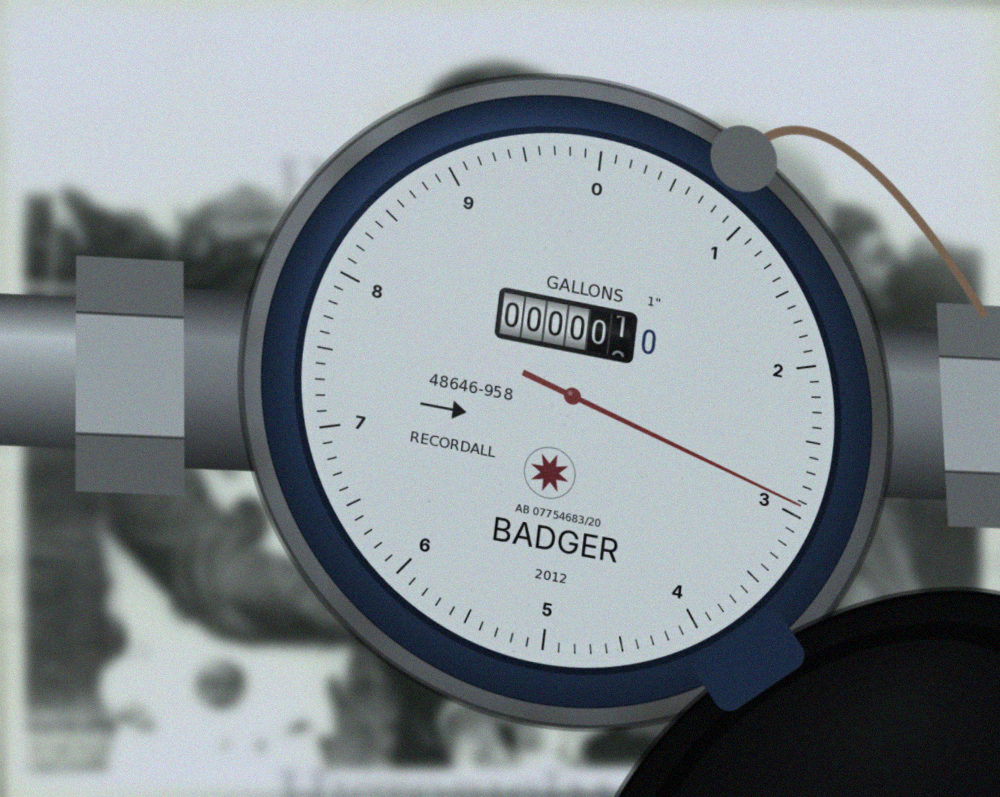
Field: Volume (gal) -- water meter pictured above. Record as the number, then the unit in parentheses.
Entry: 12.9 (gal)
